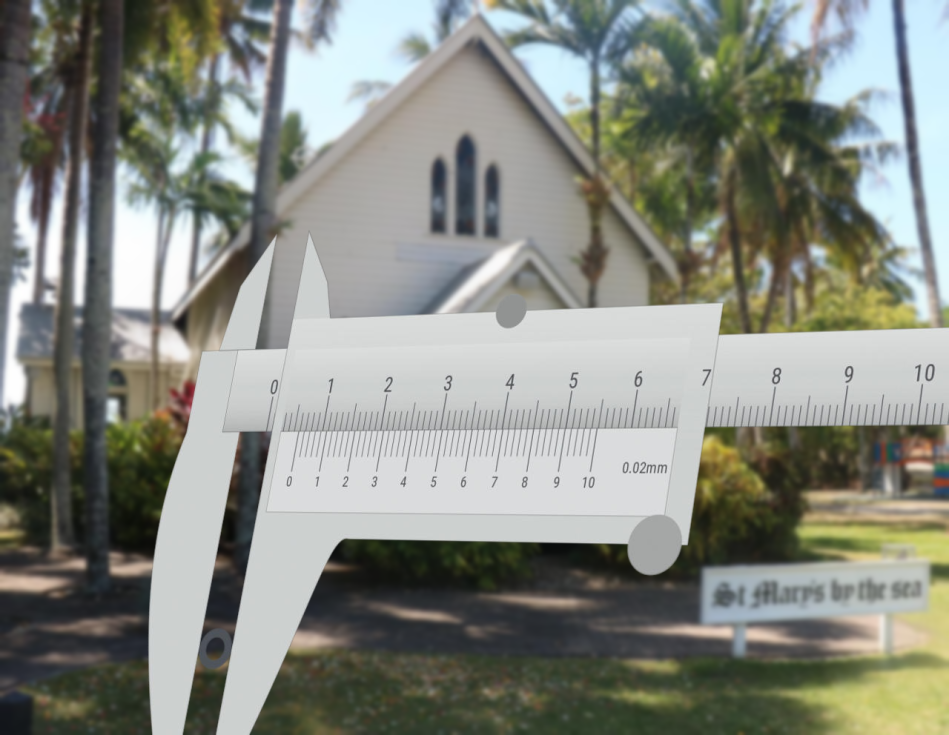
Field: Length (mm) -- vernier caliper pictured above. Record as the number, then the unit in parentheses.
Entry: 5.8 (mm)
